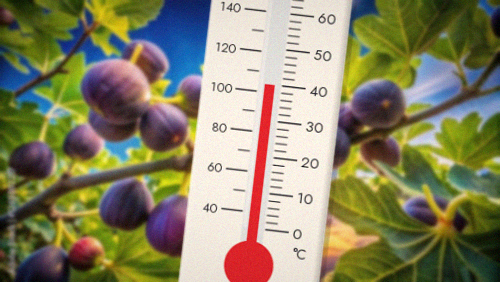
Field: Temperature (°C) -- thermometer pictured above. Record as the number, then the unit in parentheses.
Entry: 40 (°C)
